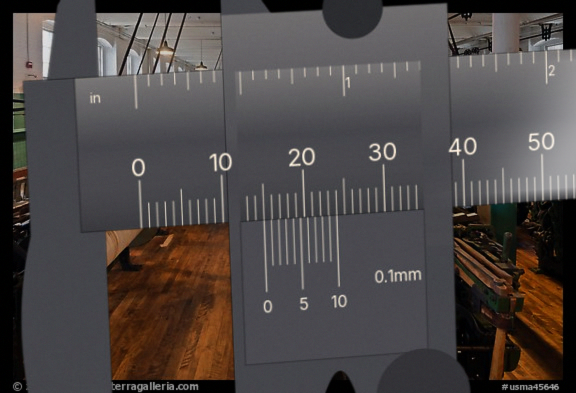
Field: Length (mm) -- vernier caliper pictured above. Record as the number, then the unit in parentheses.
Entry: 15.0 (mm)
